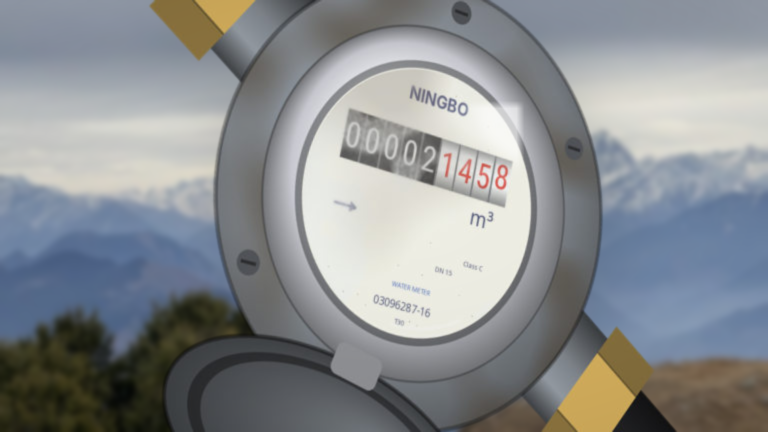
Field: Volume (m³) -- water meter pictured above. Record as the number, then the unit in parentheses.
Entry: 2.1458 (m³)
